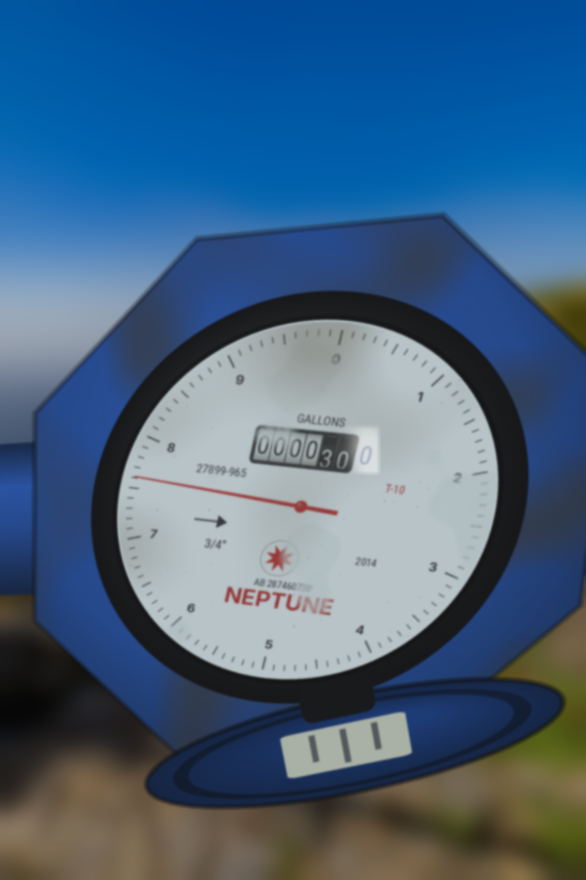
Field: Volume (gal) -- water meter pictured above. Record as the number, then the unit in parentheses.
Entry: 297.6 (gal)
